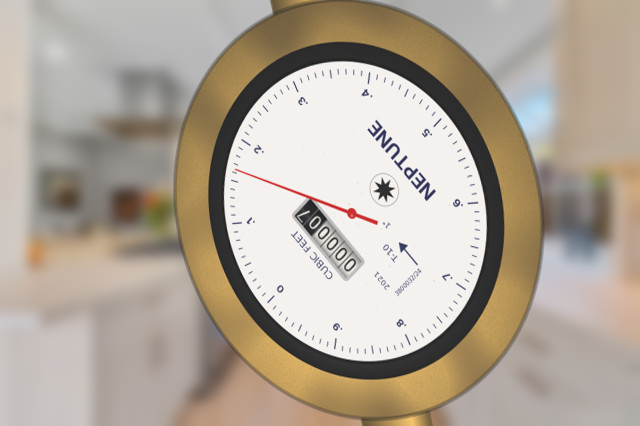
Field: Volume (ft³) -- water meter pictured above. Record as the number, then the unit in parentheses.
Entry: 7.16 (ft³)
